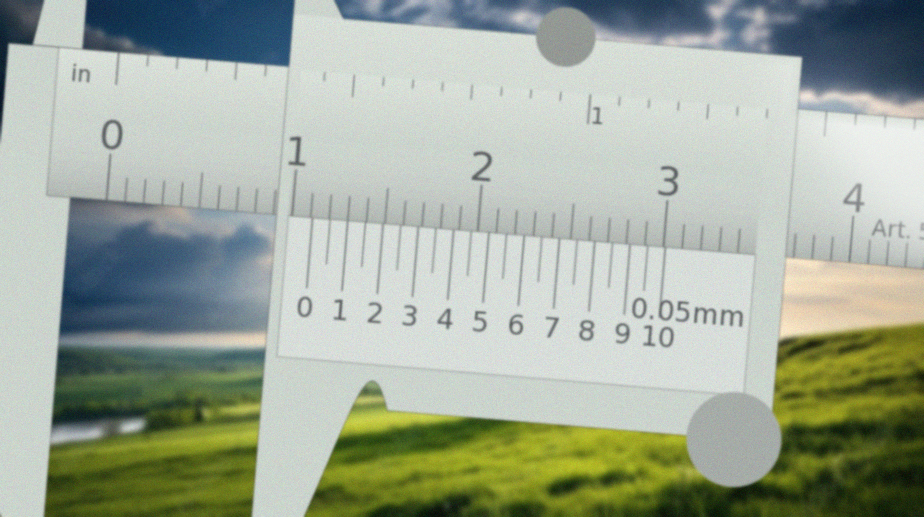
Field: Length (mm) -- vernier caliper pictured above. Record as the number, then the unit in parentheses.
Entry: 11.1 (mm)
